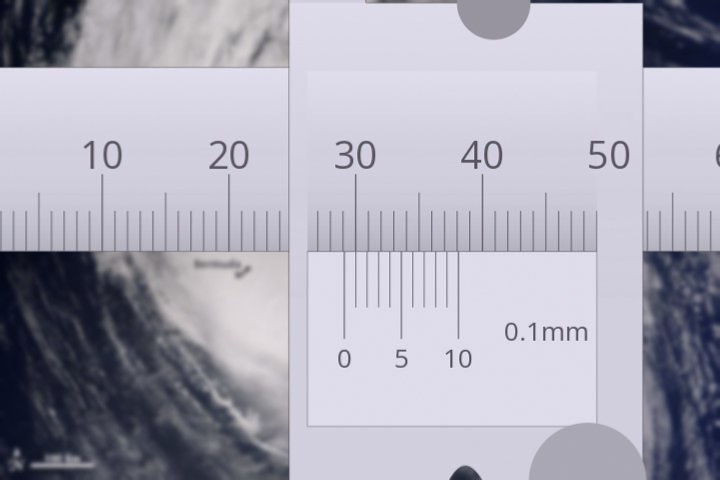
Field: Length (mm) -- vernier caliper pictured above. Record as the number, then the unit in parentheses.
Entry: 29.1 (mm)
